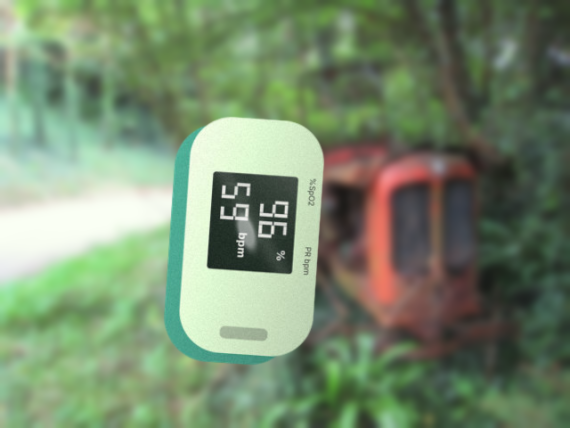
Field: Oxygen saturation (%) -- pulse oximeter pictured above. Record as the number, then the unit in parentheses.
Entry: 96 (%)
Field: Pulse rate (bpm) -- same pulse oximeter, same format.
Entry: 59 (bpm)
